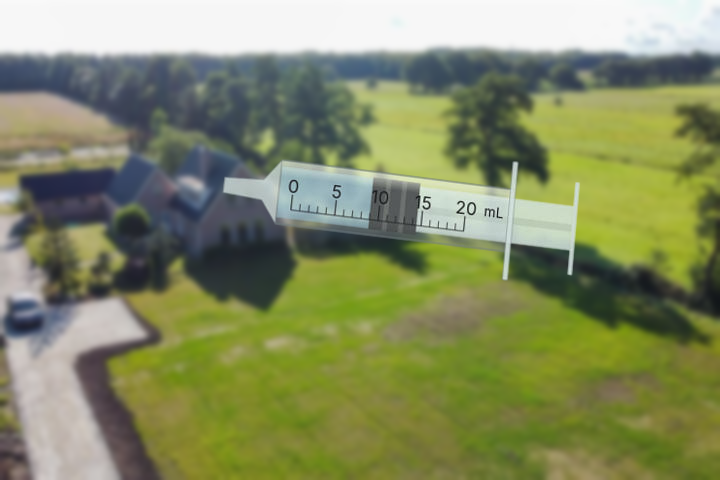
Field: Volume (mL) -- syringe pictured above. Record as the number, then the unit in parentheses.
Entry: 9 (mL)
